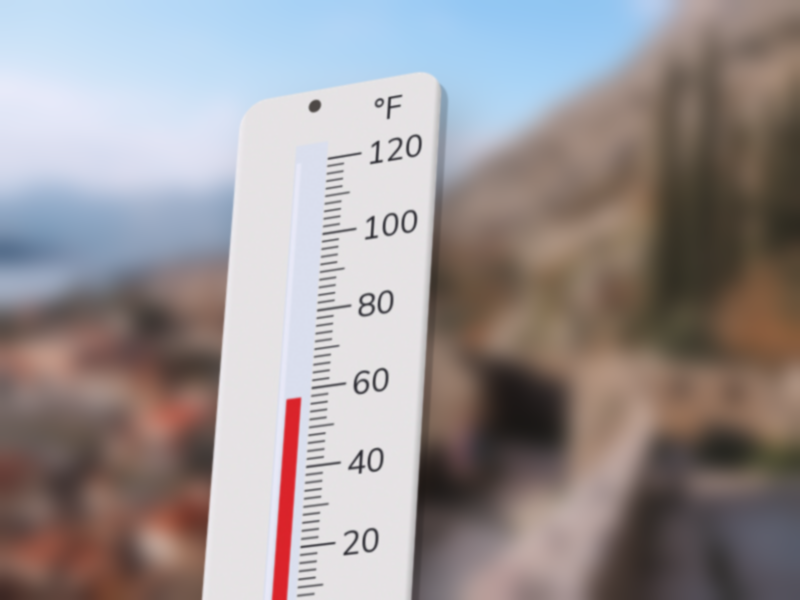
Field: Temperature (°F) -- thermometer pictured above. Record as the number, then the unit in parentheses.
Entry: 58 (°F)
